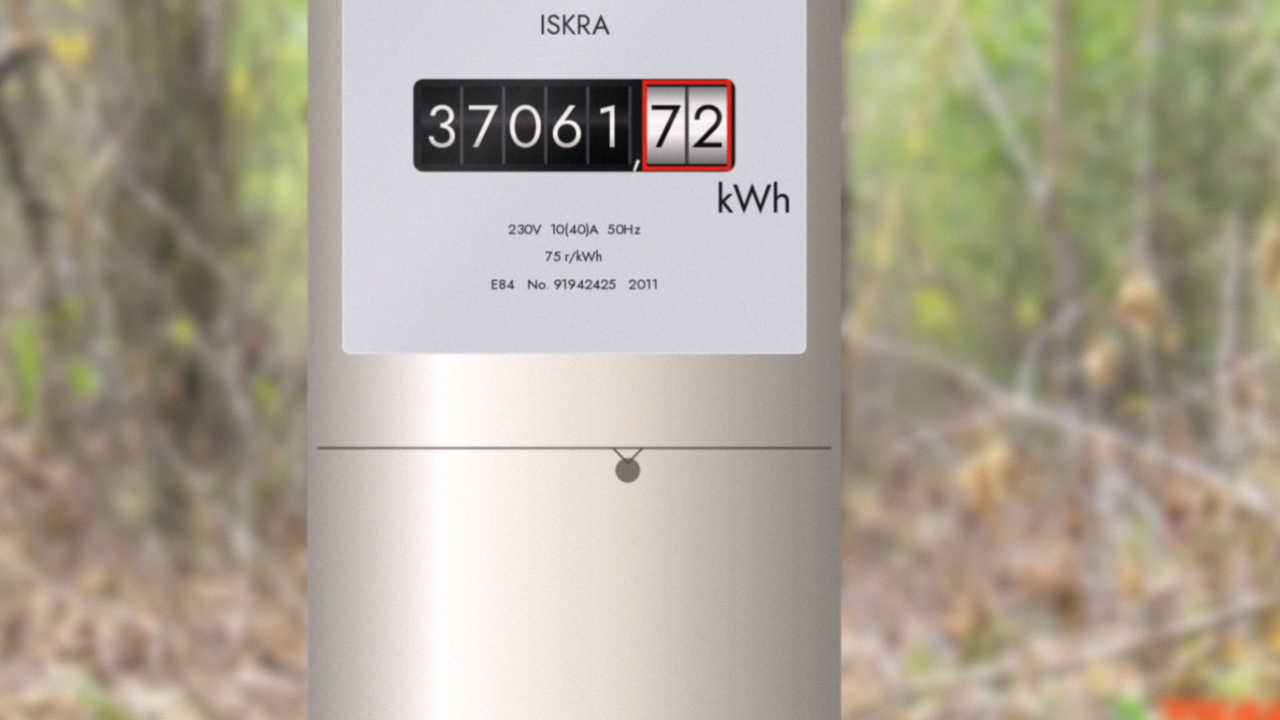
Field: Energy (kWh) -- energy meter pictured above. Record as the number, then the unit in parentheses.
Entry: 37061.72 (kWh)
